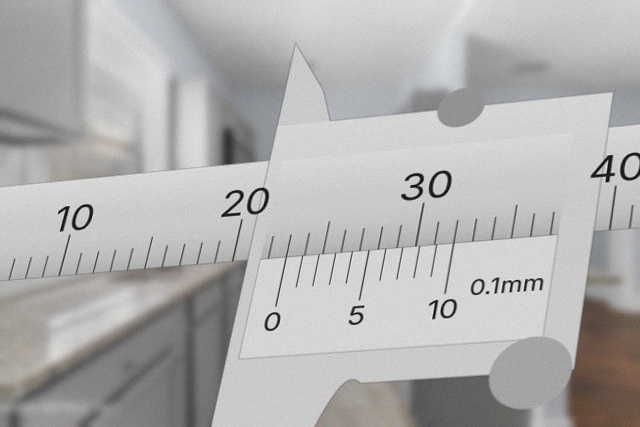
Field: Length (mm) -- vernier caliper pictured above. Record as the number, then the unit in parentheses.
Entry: 23.0 (mm)
